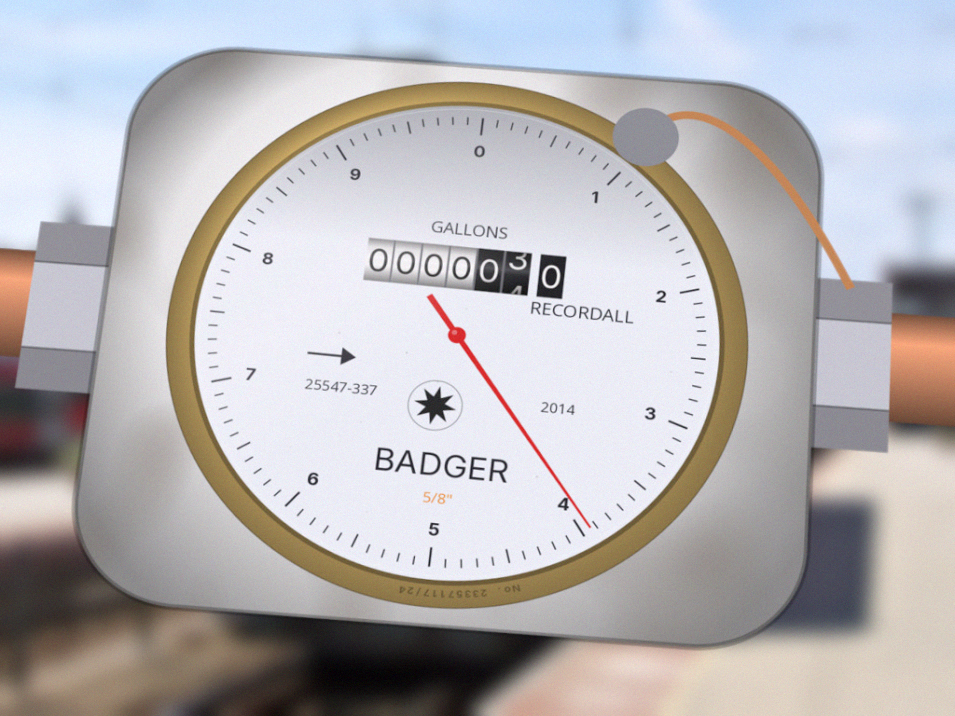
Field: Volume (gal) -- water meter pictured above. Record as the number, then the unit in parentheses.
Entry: 33.9 (gal)
